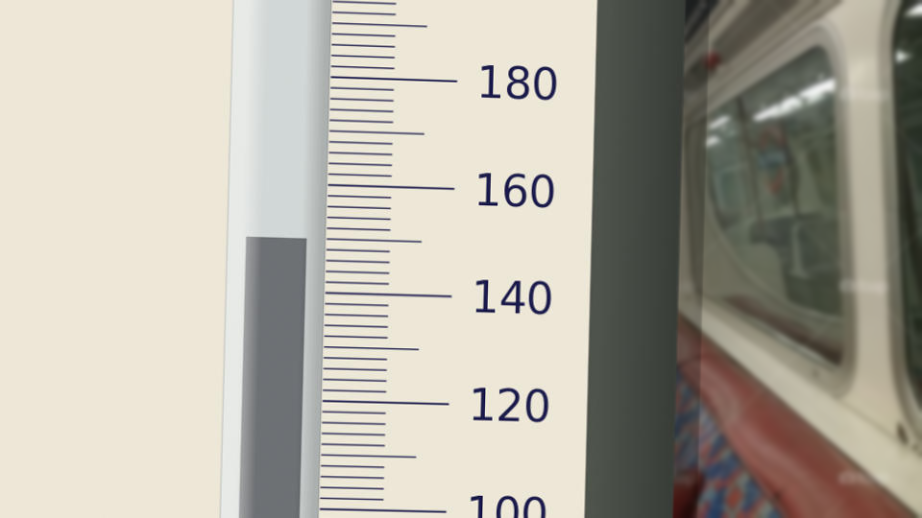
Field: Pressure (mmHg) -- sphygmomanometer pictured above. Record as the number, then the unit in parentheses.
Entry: 150 (mmHg)
